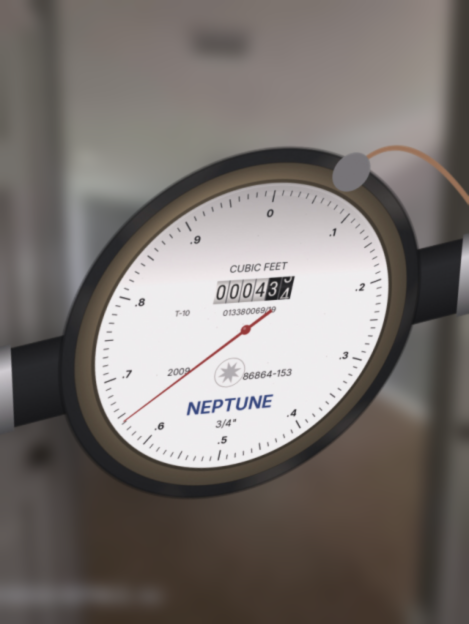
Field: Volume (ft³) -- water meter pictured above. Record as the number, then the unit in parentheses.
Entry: 433.64 (ft³)
